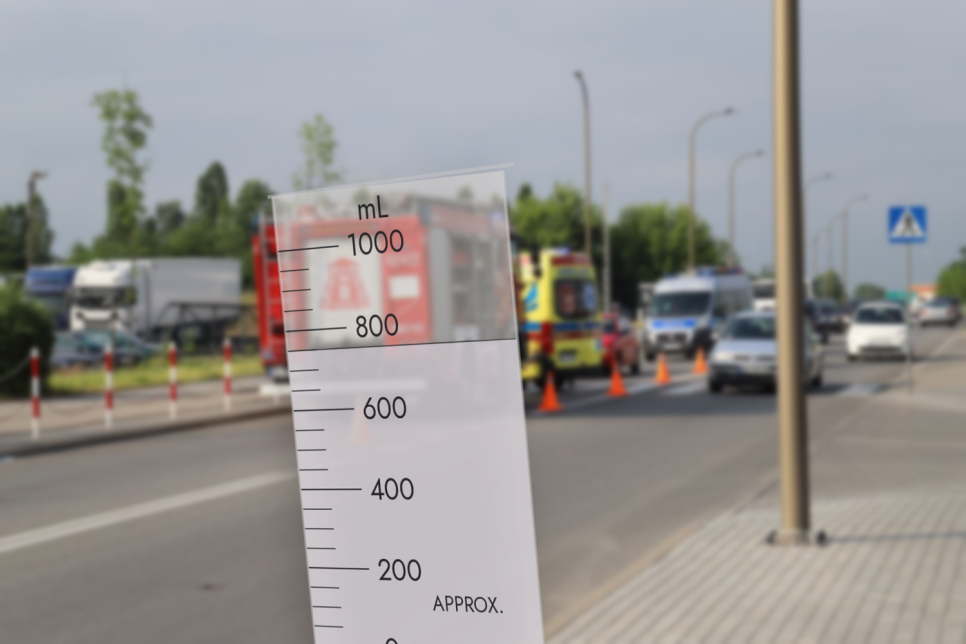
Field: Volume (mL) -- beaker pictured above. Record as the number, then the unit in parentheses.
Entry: 750 (mL)
